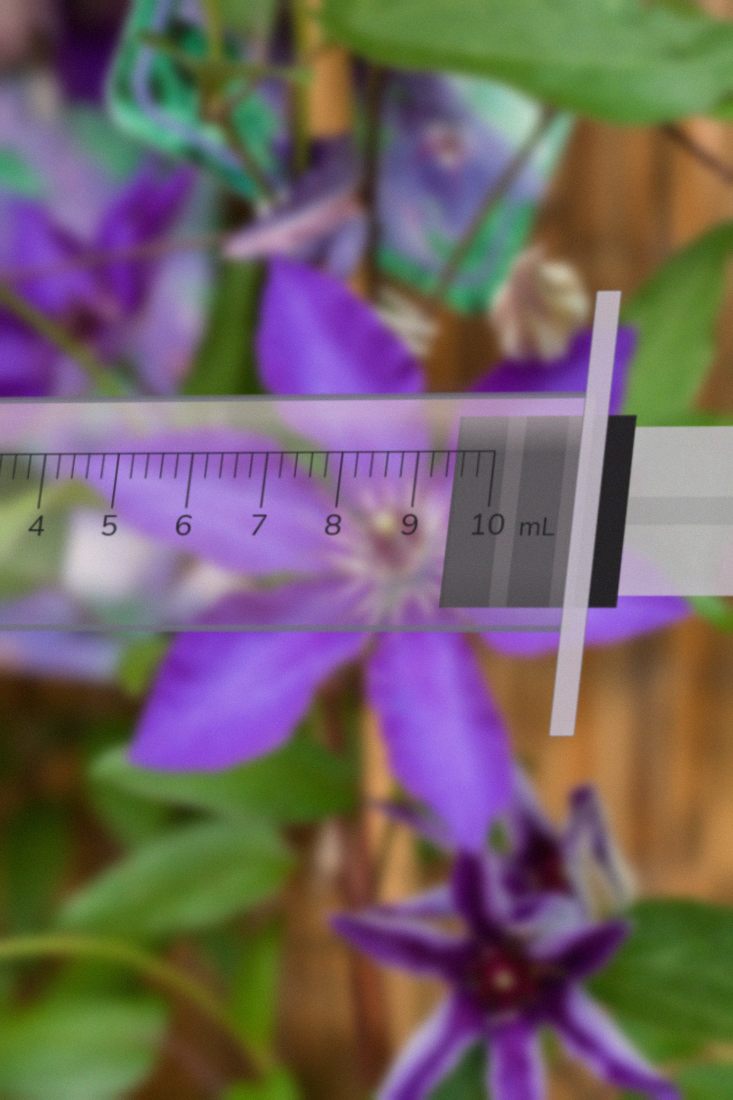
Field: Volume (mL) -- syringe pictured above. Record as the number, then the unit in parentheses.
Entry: 9.5 (mL)
